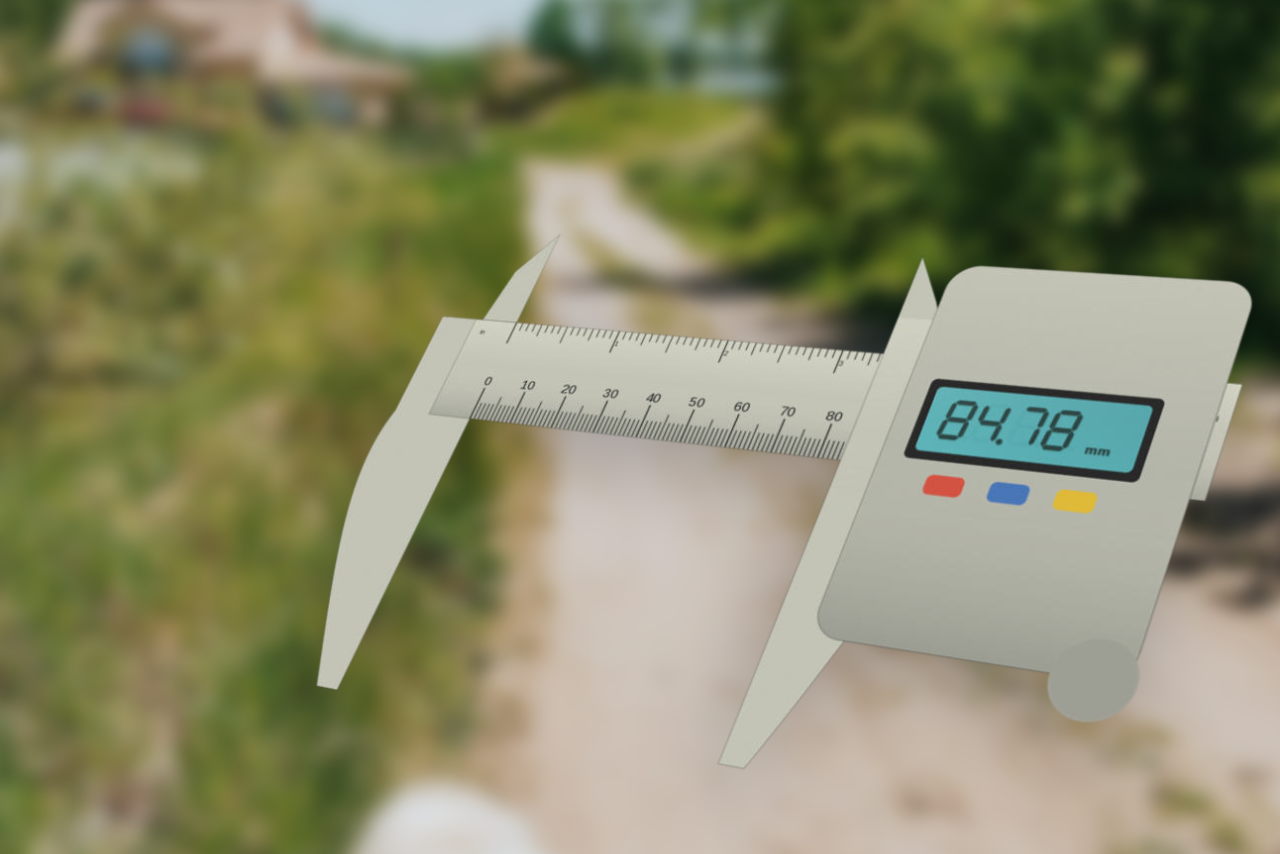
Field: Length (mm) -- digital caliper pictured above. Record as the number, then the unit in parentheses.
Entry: 84.78 (mm)
